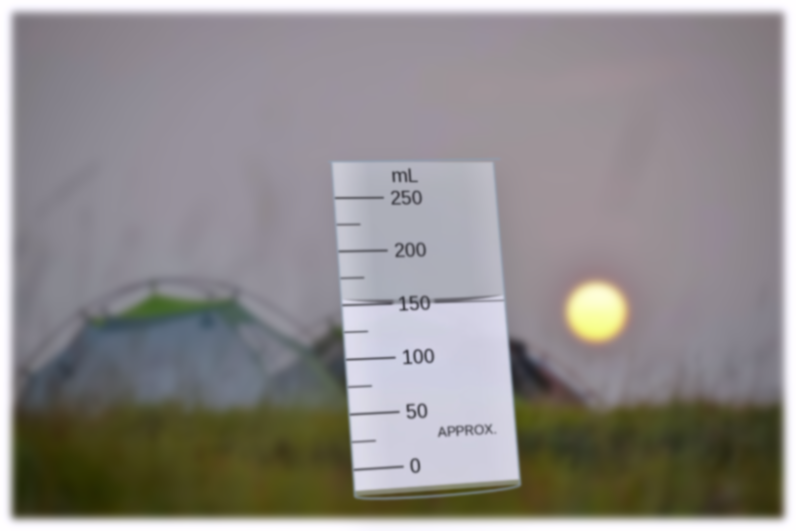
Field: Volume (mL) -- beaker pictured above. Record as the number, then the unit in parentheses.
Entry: 150 (mL)
